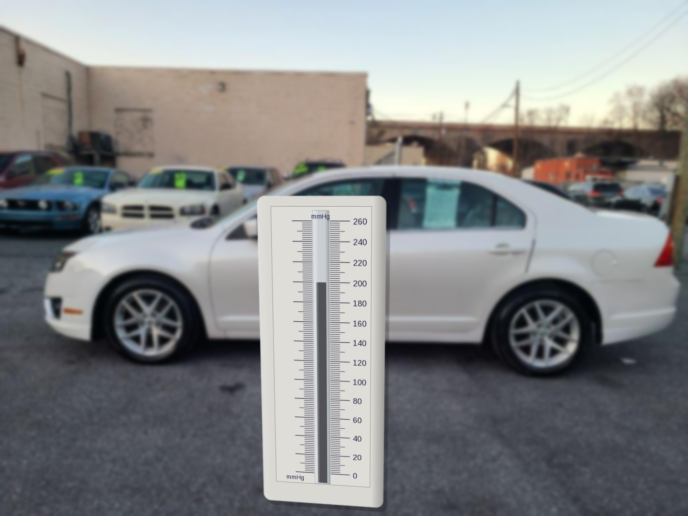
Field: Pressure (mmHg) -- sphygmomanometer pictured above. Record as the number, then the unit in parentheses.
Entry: 200 (mmHg)
